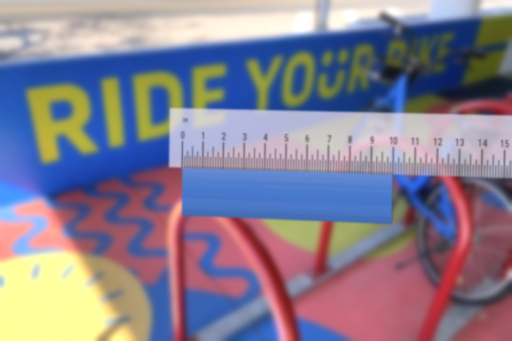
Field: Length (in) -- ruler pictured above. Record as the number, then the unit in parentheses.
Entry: 10 (in)
